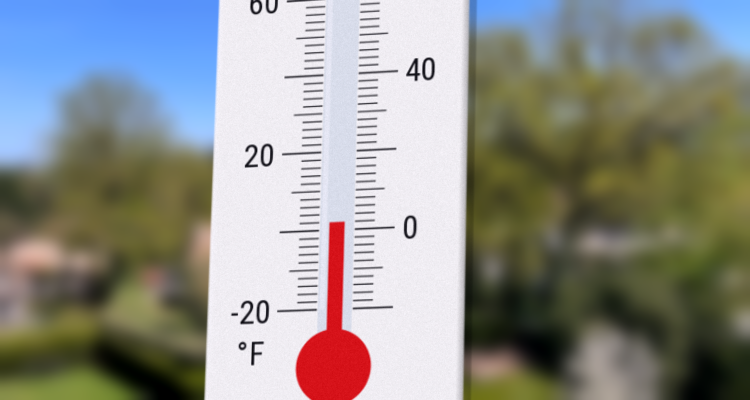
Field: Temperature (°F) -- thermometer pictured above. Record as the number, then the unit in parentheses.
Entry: 2 (°F)
